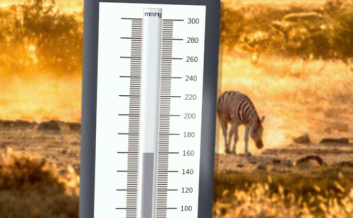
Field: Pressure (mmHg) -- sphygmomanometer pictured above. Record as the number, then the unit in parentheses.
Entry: 160 (mmHg)
